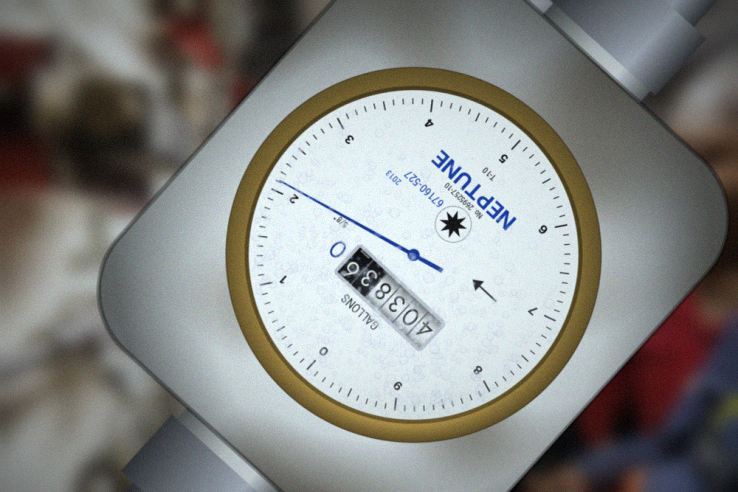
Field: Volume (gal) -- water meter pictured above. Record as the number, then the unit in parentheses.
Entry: 4038362.1 (gal)
